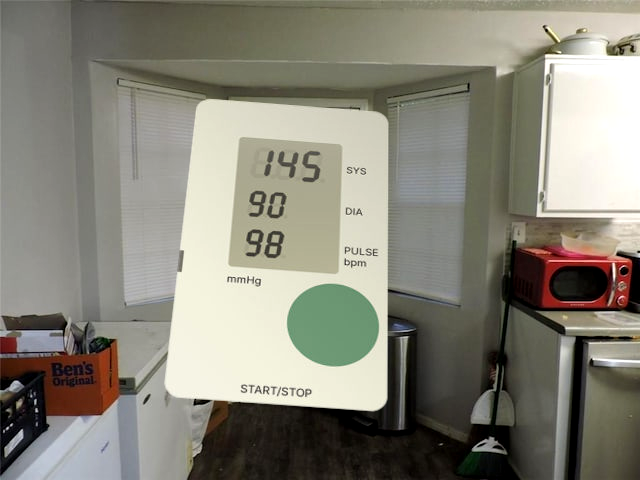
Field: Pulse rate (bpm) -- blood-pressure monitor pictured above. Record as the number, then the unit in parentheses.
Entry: 98 (bpm)
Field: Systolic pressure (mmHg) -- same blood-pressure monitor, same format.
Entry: 145 (mmHg)
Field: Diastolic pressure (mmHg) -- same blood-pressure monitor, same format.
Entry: 90 (mmHg)
